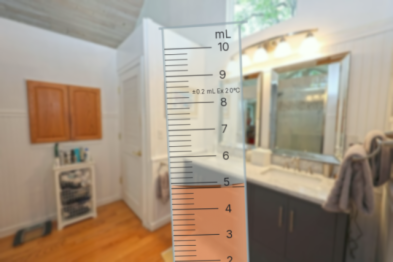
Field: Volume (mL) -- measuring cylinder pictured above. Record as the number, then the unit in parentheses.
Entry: 4.8 (mL)
